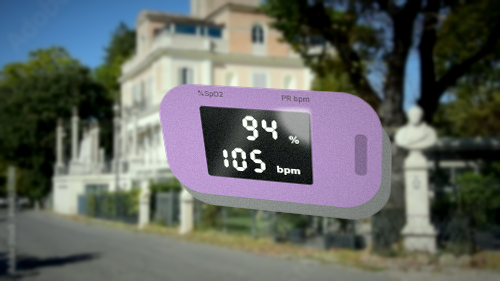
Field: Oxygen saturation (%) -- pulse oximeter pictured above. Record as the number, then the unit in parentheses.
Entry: 94 (%)
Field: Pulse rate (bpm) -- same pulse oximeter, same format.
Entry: 105 (bpm)
